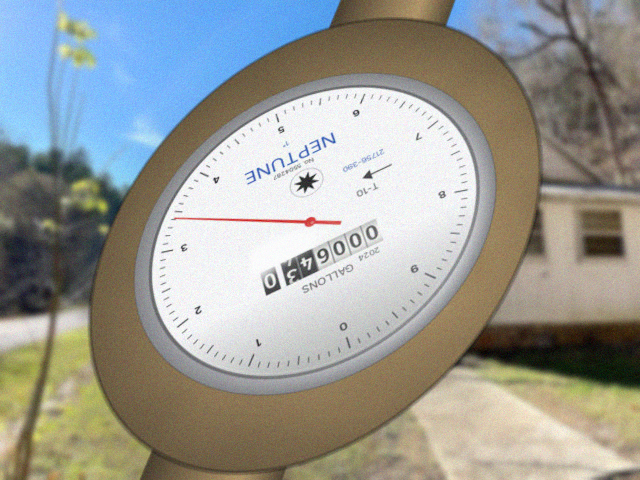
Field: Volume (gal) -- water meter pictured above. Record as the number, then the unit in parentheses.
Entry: 6433.4 (gal)
